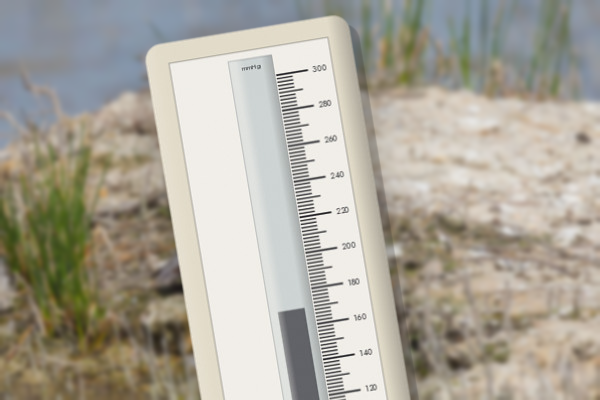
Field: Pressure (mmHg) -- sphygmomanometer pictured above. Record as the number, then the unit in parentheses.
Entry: 170 (mmHg)
